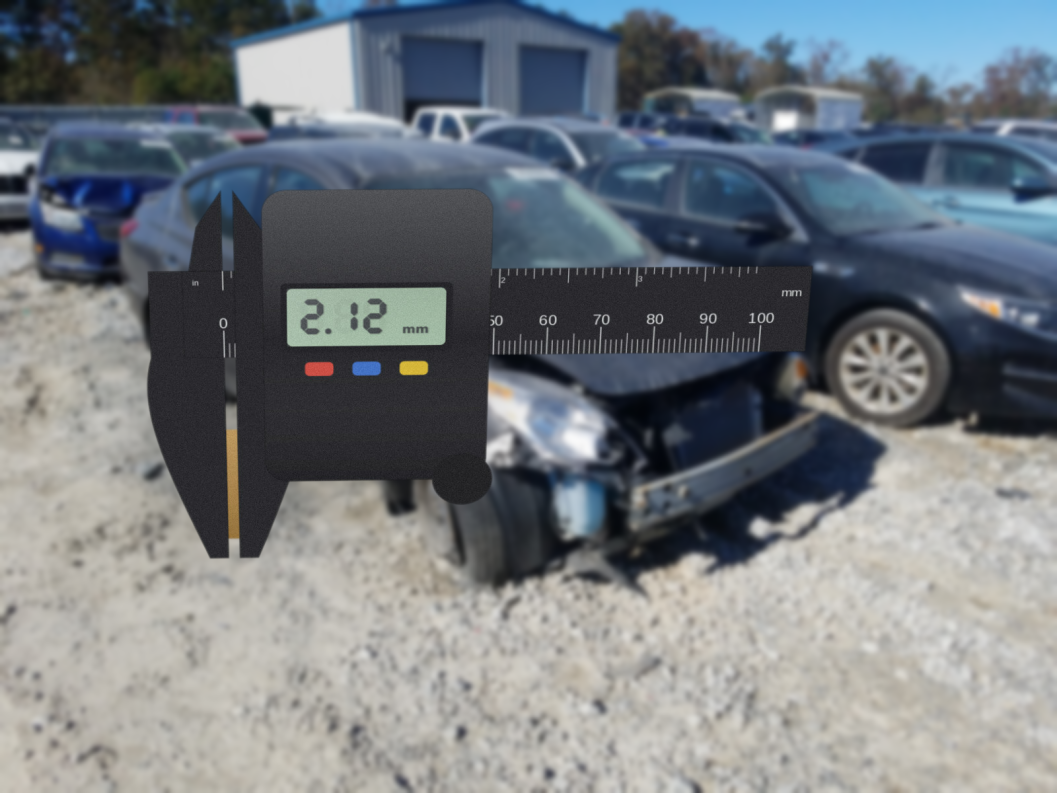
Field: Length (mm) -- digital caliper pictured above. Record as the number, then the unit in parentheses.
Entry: 2.12 (mm)
